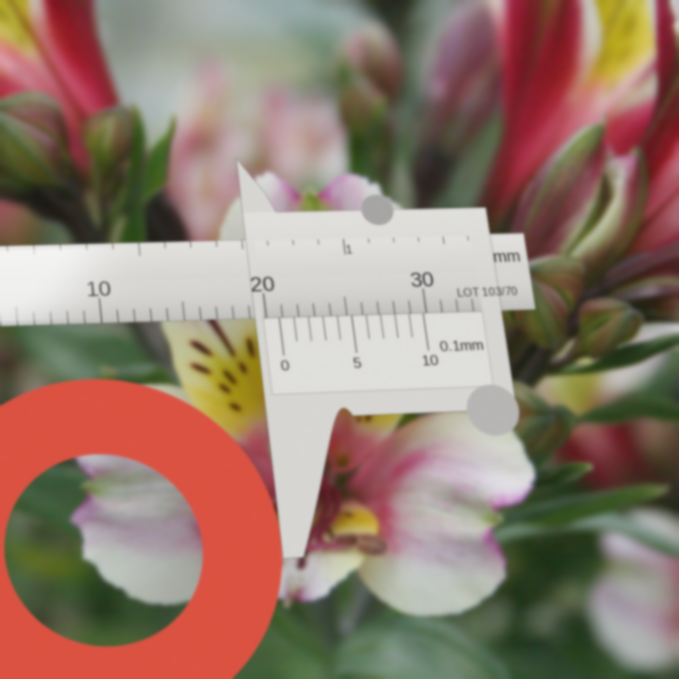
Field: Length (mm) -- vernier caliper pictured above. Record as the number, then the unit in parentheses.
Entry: 20.8 (mm)
